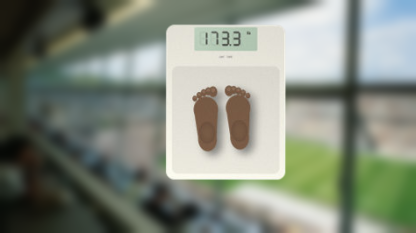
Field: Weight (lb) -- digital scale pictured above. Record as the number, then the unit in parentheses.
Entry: 173.3 (lb)
